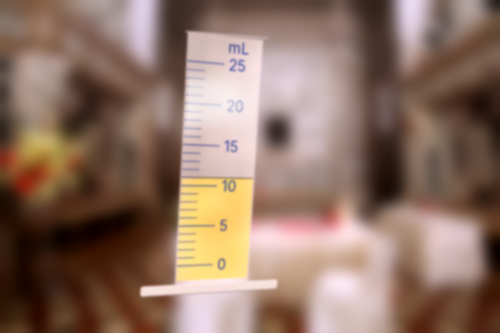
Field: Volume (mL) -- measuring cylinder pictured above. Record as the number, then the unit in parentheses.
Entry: 11 (mL)
